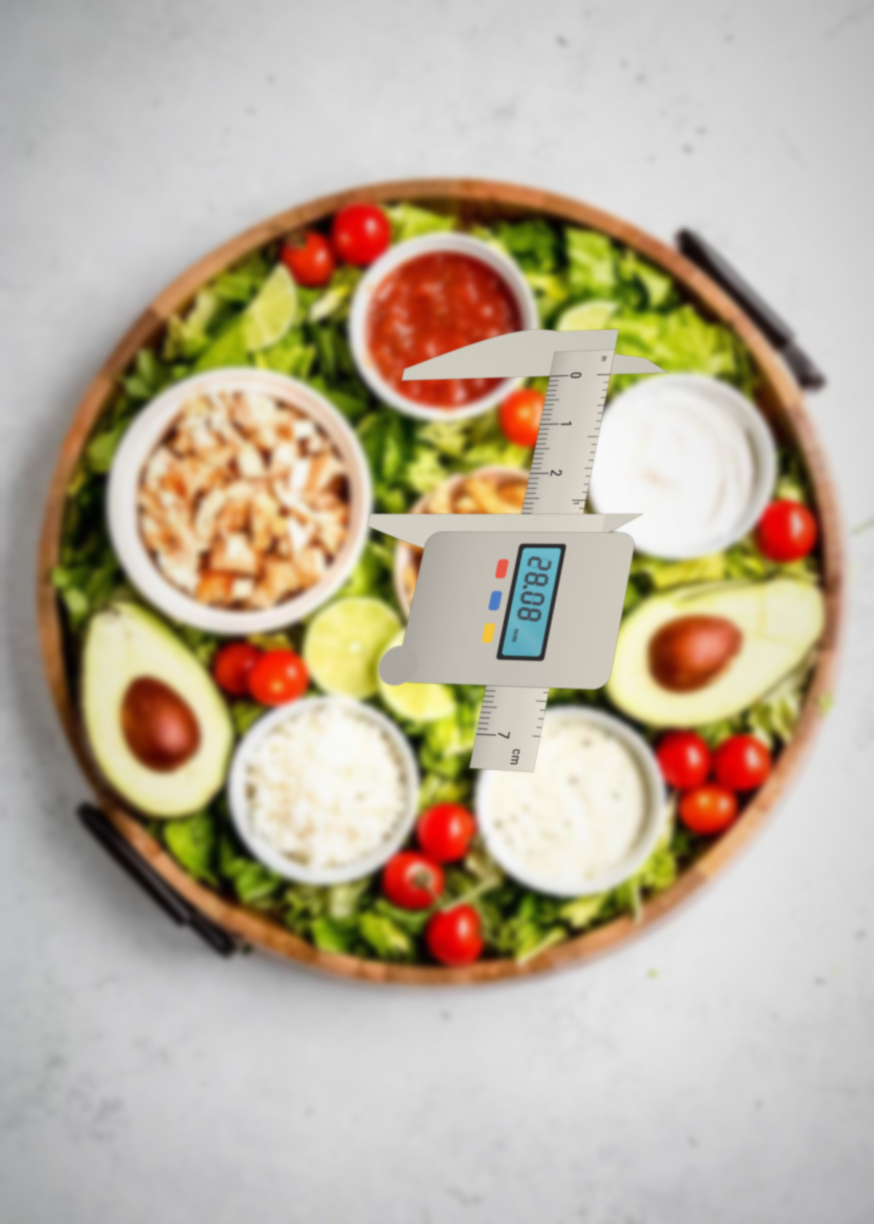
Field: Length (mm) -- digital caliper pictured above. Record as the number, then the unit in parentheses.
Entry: 28.08 (mm)
